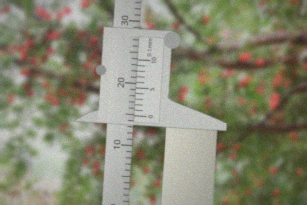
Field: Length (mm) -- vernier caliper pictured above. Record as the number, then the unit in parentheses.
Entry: 14.8 (mm)
